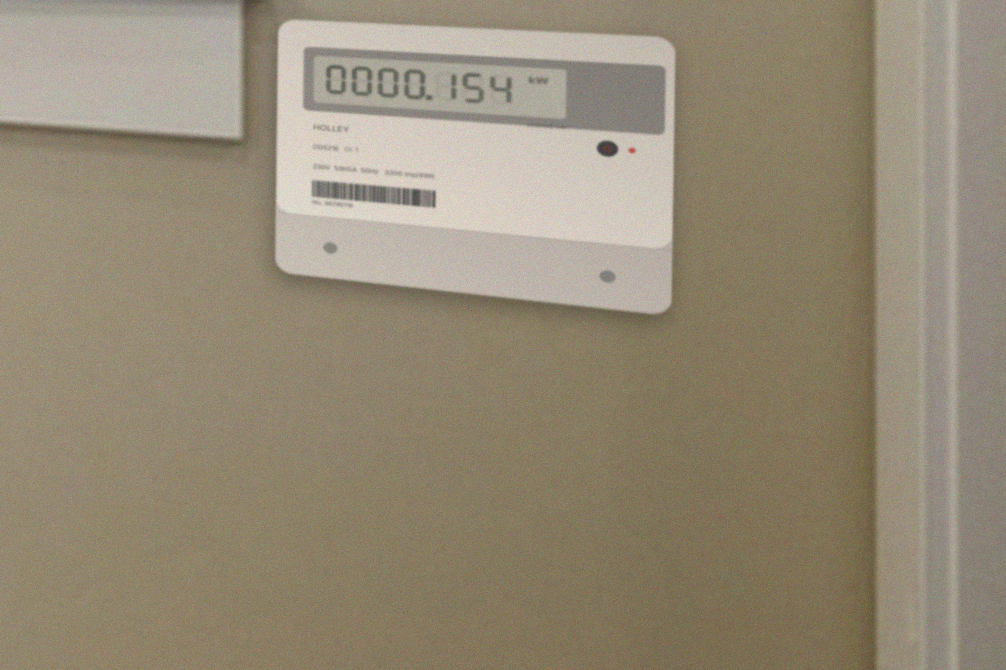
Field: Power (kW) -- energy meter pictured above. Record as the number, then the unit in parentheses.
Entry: 0.154 (kW)
